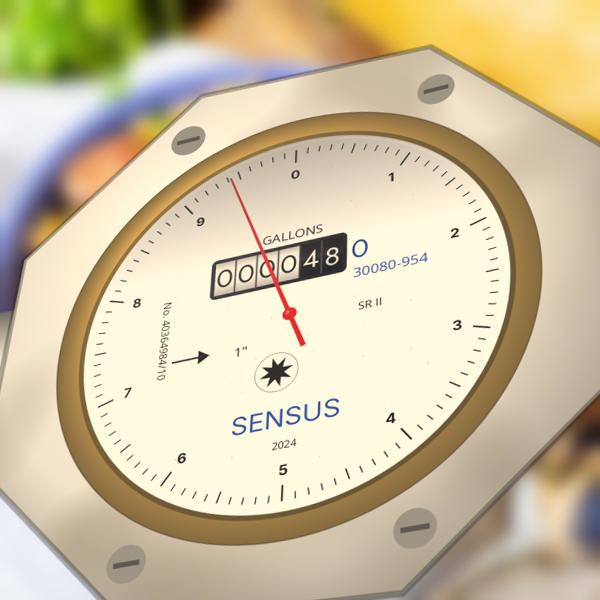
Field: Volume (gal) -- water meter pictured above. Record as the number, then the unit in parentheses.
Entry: 479.4 (gal)
